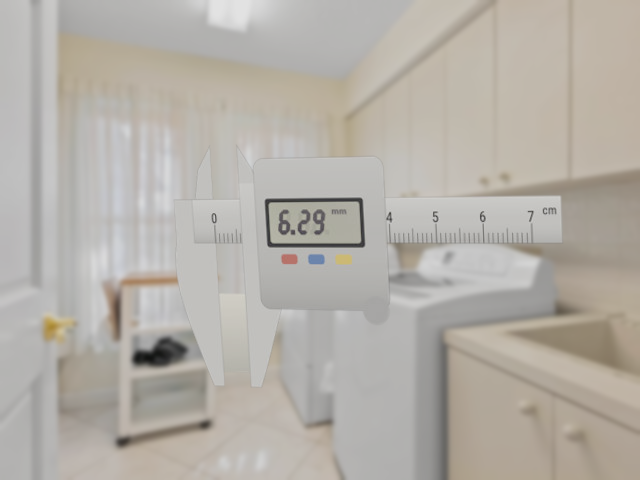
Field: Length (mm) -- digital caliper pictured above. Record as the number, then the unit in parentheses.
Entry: 6.29 (mm)
